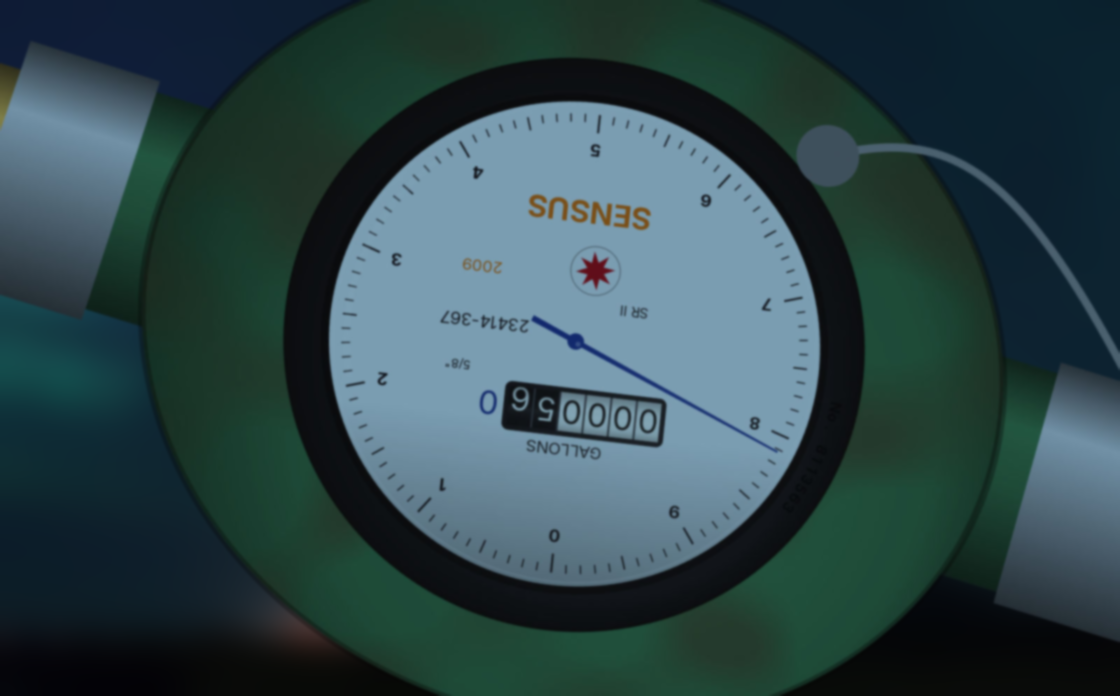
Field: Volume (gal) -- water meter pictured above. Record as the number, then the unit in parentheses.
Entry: 558.1 (gal)
